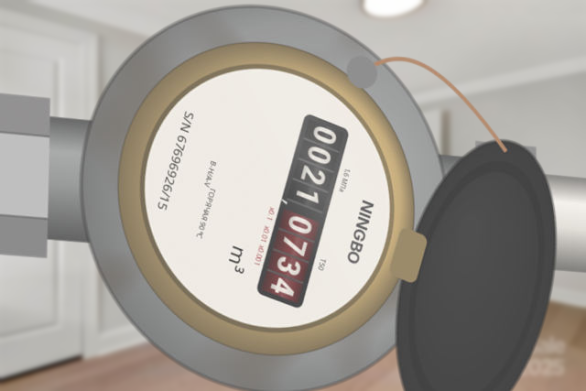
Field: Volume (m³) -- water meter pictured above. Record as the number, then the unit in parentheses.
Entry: 21.0734 (m³)
